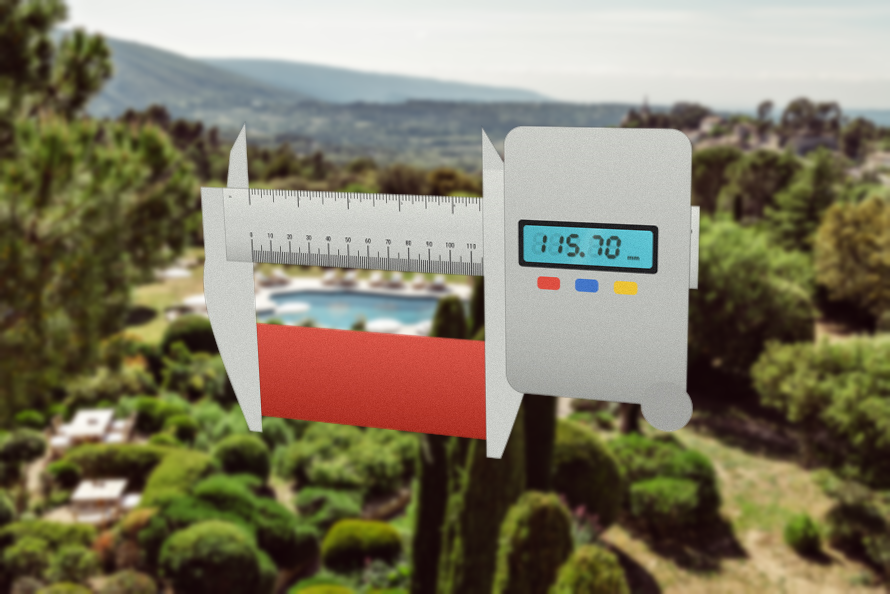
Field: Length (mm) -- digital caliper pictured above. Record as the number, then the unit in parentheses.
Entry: 115.70 (mm)
